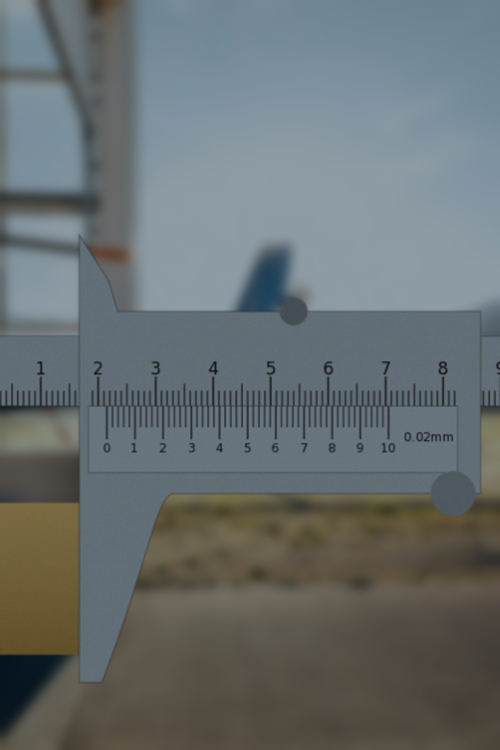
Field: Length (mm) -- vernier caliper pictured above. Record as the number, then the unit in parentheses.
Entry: 21.5 (mm)
